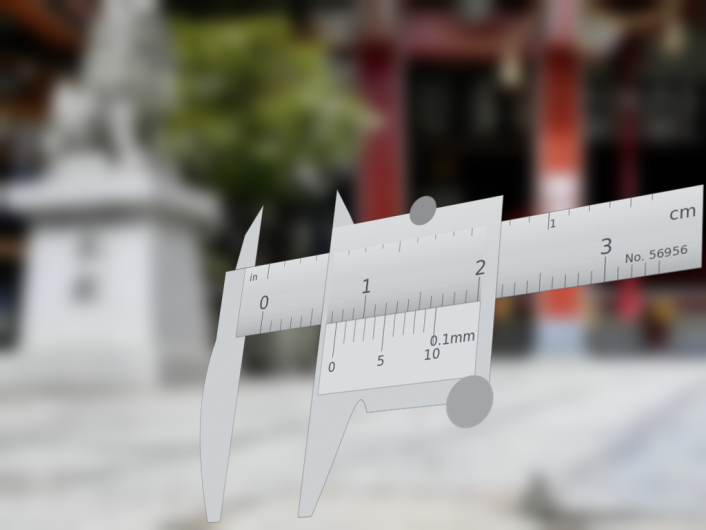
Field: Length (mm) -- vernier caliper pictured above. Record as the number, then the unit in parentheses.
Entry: 7.5 (mm)
